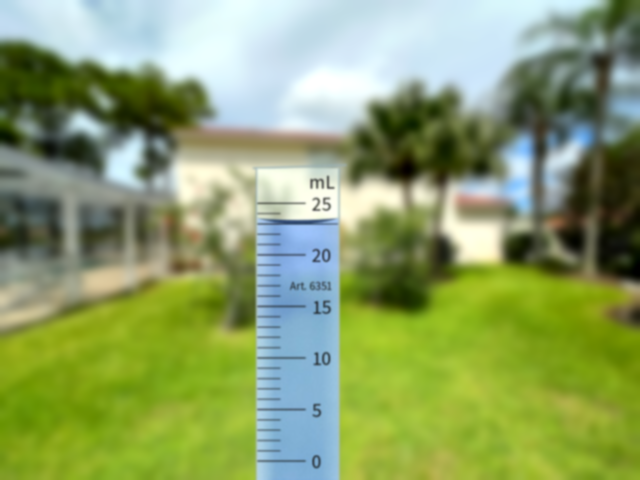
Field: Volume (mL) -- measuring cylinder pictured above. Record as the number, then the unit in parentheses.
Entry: 23 (mL)
